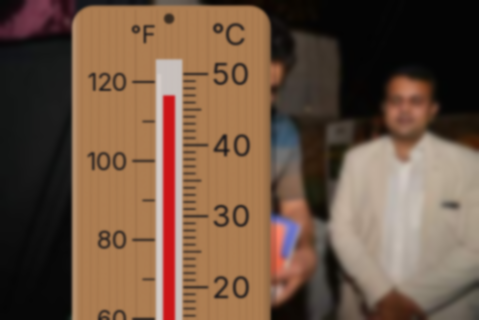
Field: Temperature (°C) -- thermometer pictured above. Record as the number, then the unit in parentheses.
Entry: 47 (°C)
